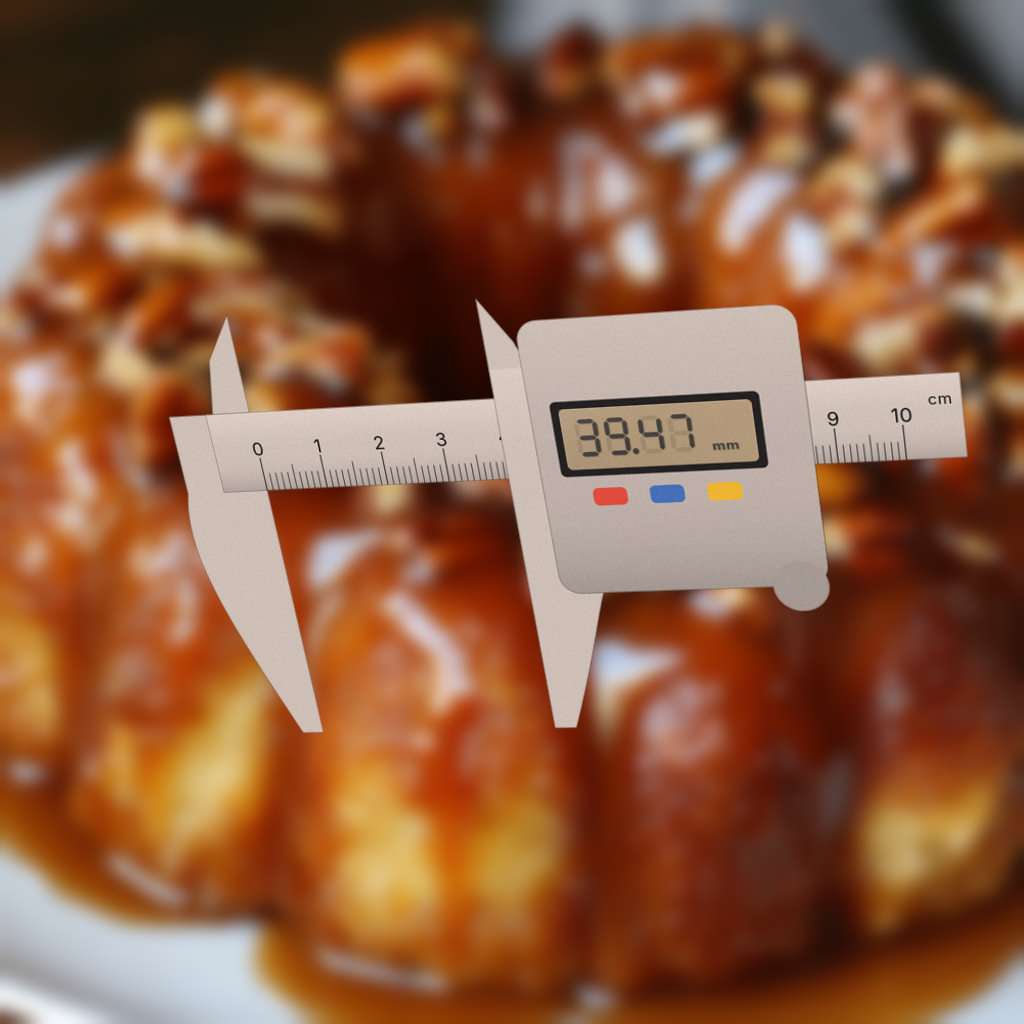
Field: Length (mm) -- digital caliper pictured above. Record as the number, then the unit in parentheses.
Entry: 39.47 (mm)
